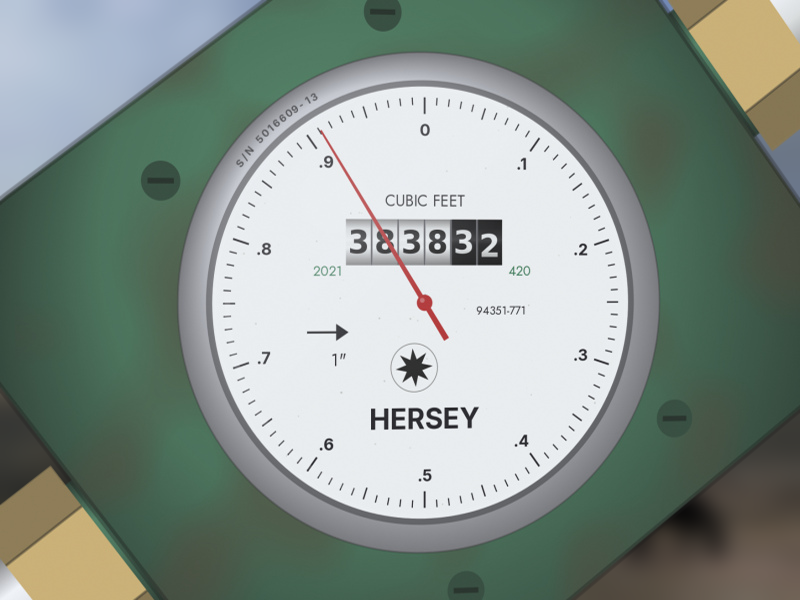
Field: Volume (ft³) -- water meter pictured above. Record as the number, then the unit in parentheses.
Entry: 383831.91 (ft³)
